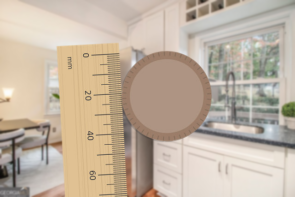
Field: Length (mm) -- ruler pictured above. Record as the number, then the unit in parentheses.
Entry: 45 (mm)
